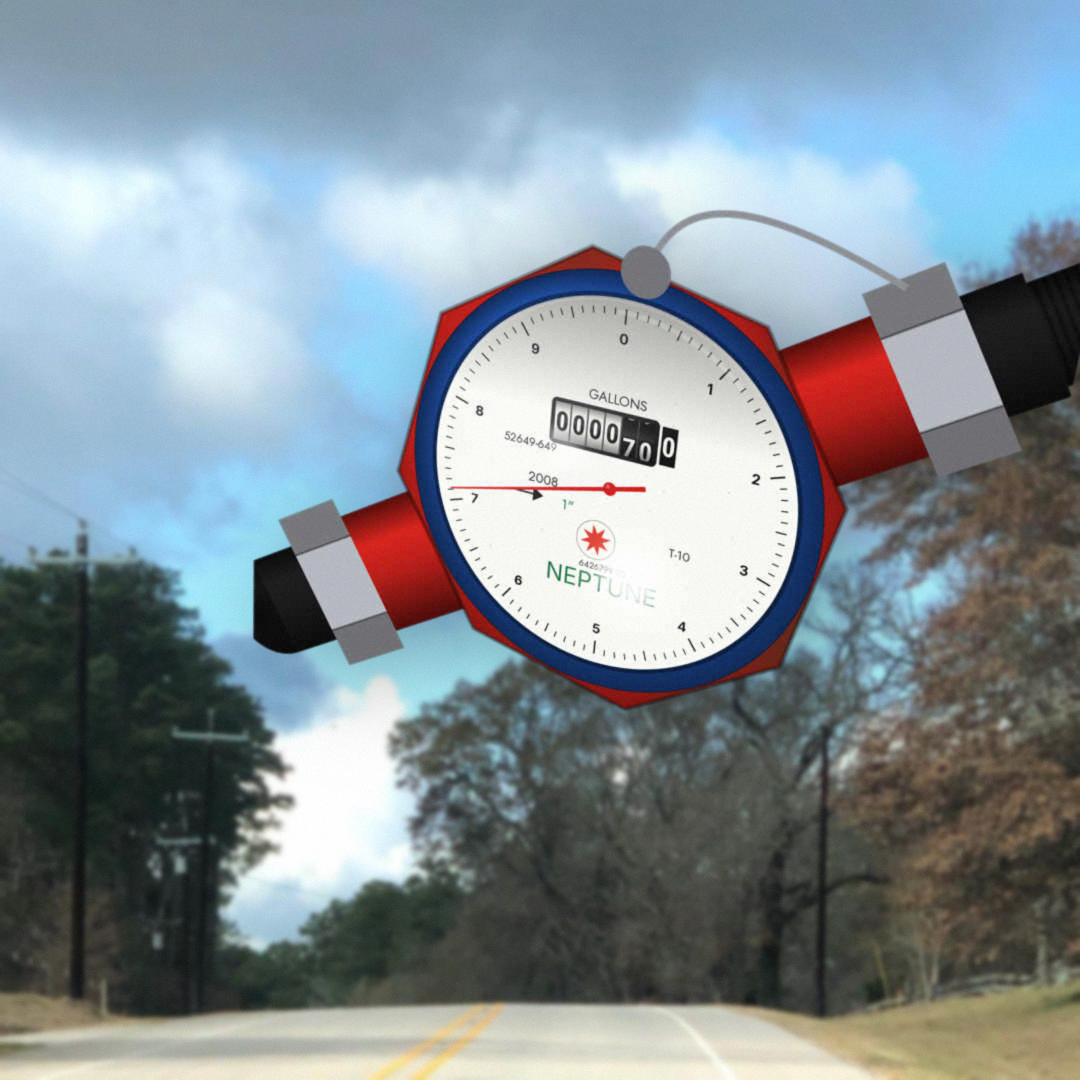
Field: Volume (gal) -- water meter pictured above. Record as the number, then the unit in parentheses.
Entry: 697.1 (gal)
